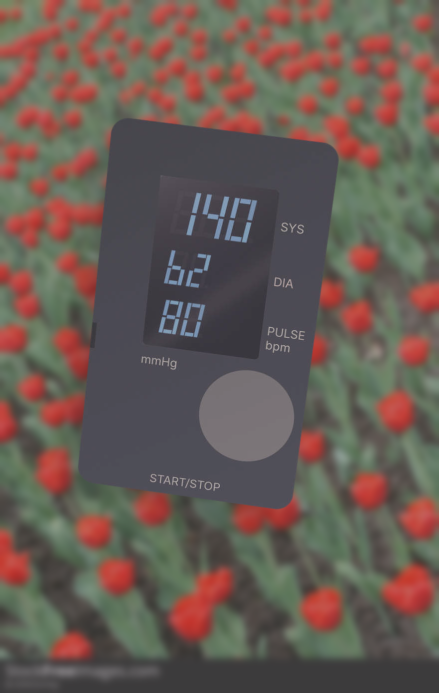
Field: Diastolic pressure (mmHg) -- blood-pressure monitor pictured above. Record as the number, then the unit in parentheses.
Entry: 62 (mmHg)
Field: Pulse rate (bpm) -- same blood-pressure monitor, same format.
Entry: 80 (bpm)
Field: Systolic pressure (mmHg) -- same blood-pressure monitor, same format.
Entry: 140 (mmHg)
